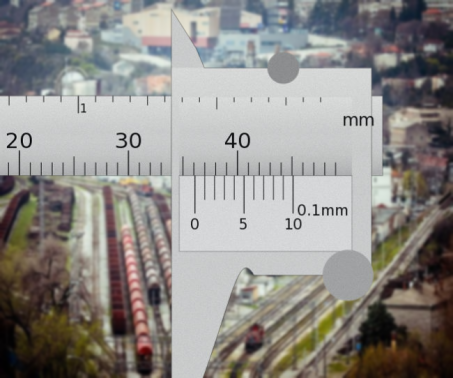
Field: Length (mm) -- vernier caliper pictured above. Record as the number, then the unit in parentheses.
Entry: 36.1 (mm)
